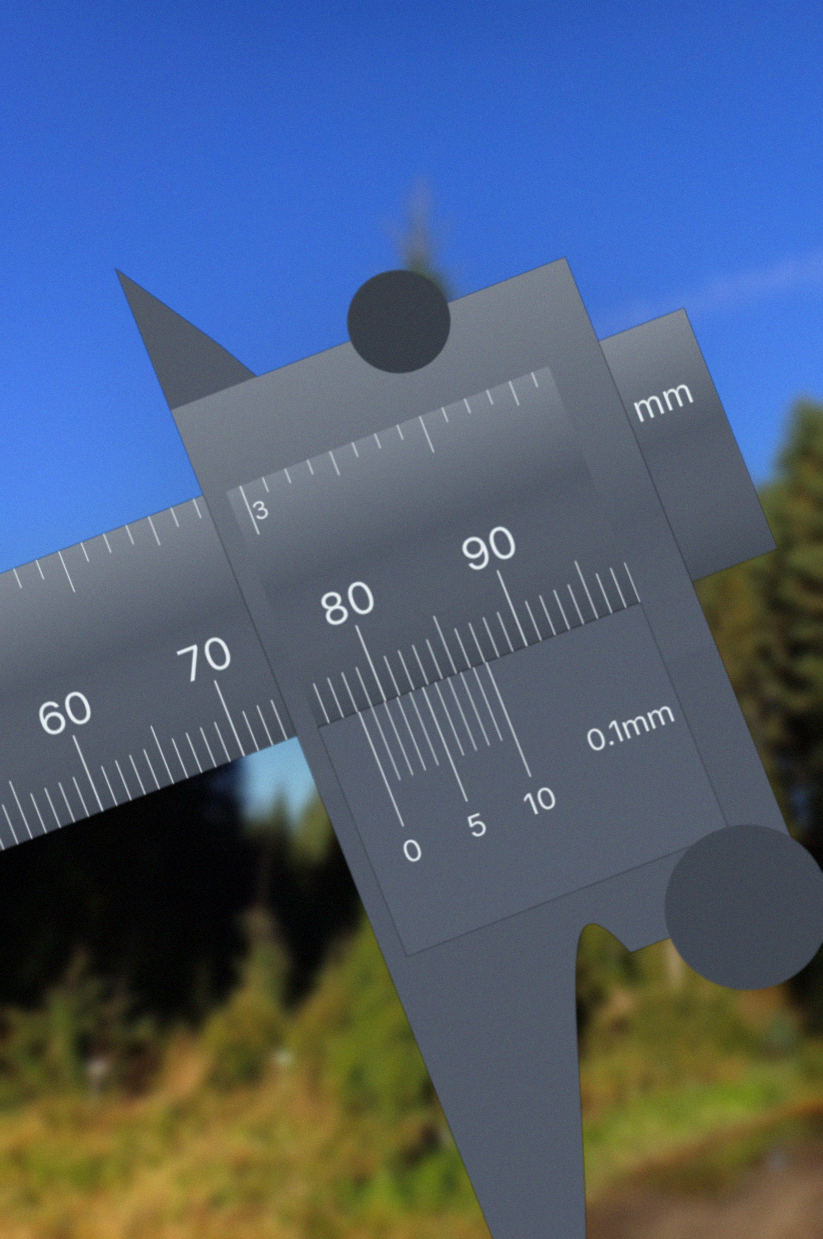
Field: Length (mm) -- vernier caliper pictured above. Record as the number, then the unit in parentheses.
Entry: 78.1 (mm)
